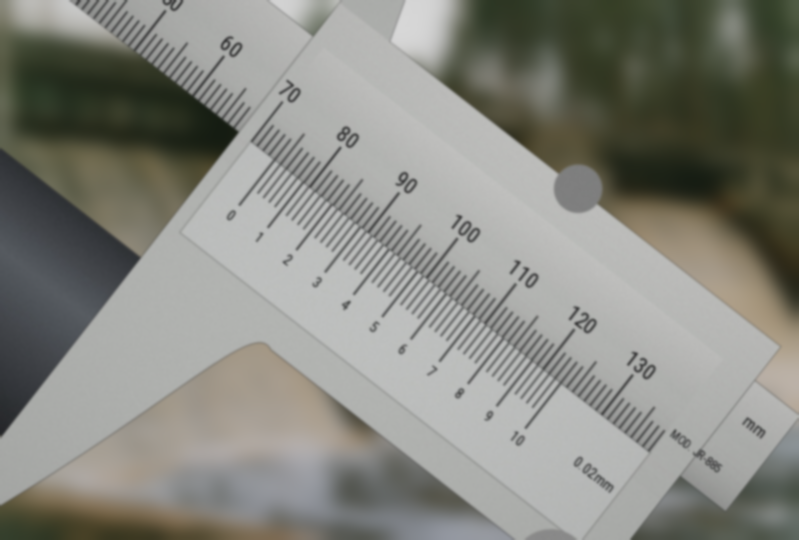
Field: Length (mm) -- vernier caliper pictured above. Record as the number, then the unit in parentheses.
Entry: 74.0 (mm)
